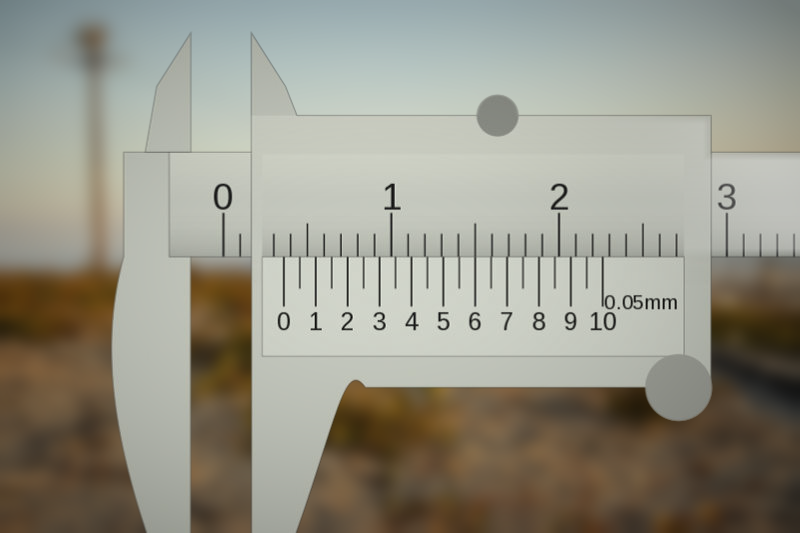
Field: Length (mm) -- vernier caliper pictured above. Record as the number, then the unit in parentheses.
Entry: 3.6 (mm)
